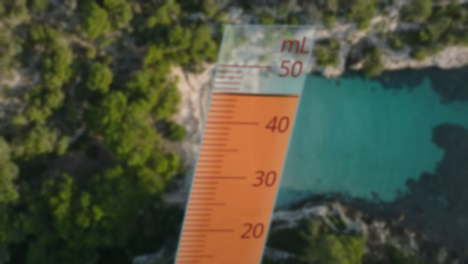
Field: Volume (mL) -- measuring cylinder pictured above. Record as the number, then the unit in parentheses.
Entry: 45 (mL)
